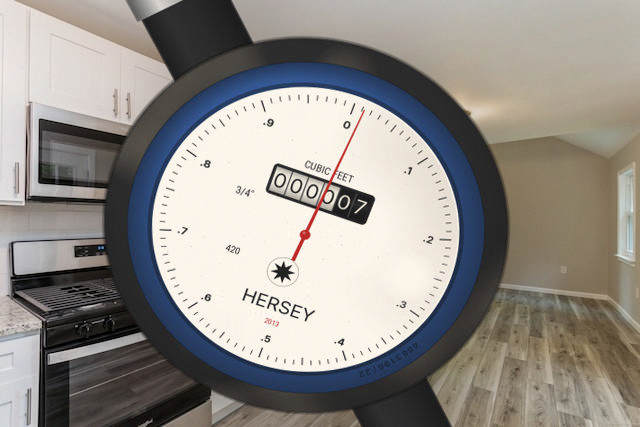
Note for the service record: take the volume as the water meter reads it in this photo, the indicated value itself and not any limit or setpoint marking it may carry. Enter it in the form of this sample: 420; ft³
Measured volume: 7.01; ft³
